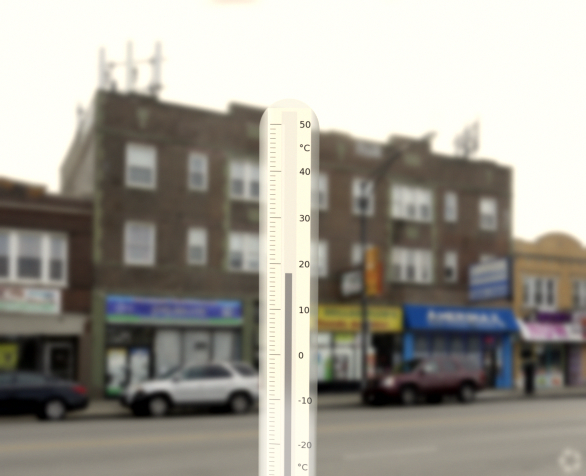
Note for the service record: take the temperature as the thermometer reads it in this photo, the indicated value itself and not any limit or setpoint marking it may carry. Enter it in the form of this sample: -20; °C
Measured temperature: 18; °C
